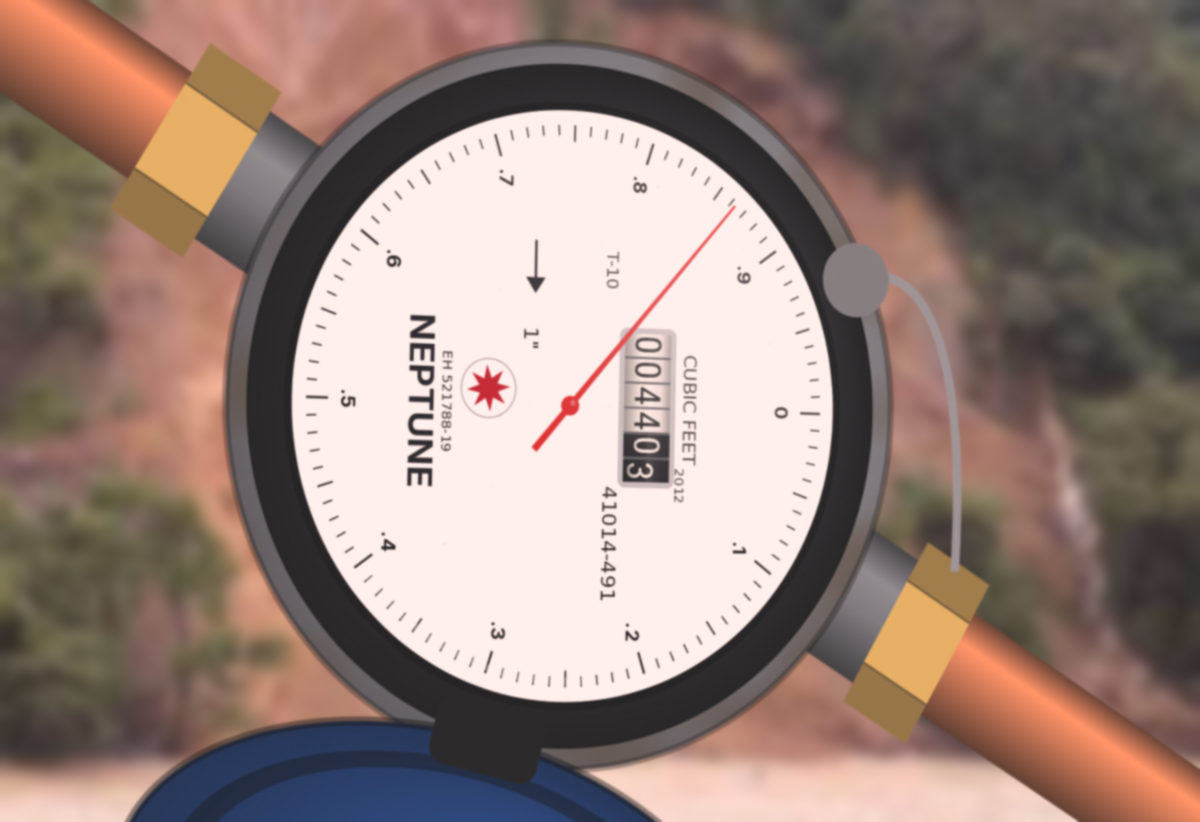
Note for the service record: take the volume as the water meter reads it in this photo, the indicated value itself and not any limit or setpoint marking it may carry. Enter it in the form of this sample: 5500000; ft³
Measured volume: 4402.86; ft³
